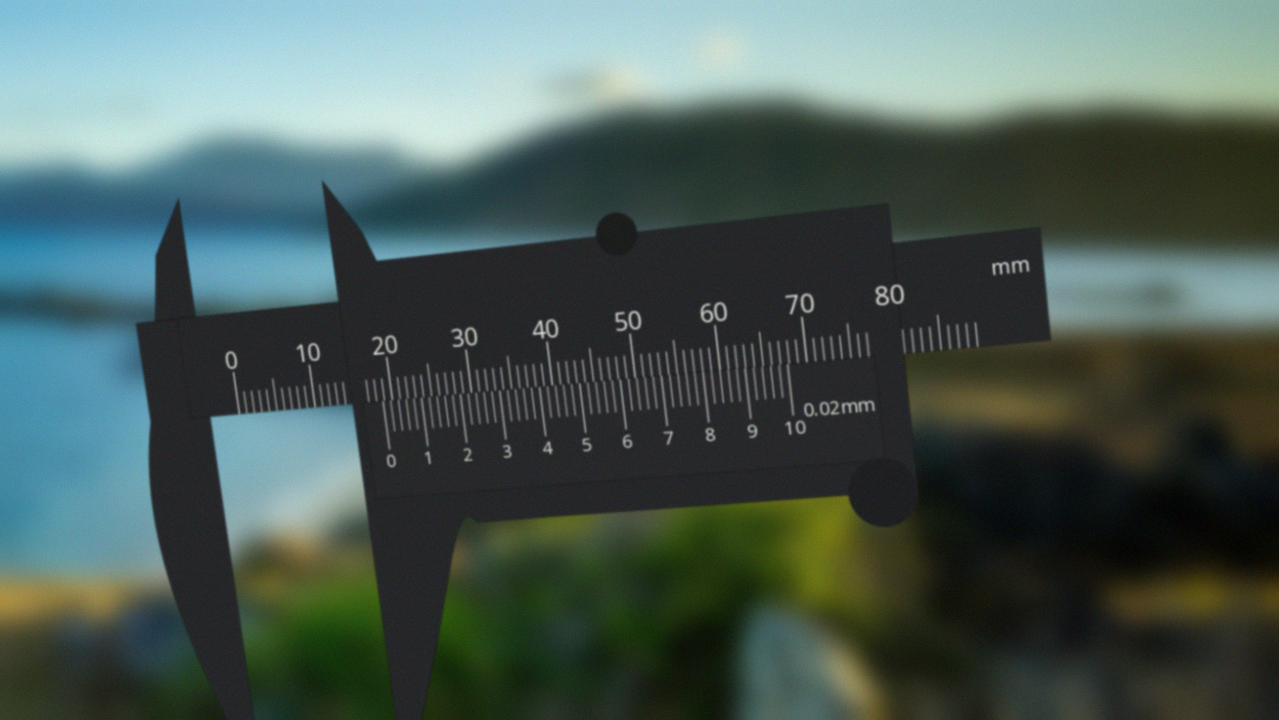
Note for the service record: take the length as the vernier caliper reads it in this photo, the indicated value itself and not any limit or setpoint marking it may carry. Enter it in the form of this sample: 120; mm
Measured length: 18.8; mm
